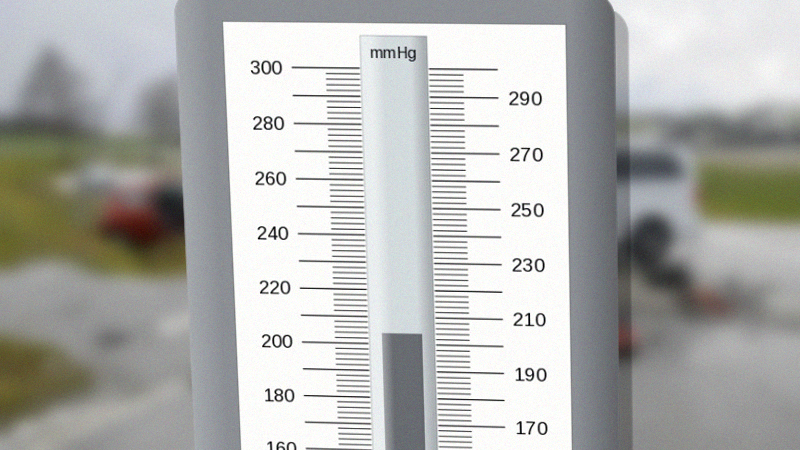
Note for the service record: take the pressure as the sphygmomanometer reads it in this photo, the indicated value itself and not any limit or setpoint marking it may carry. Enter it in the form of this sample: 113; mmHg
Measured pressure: 204; mmHg
